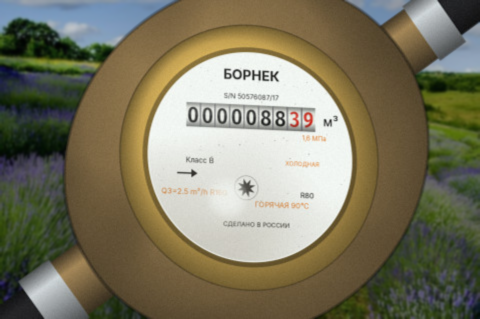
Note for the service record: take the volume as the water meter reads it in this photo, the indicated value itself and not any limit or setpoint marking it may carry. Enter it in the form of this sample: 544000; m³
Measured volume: 88.39; m³
